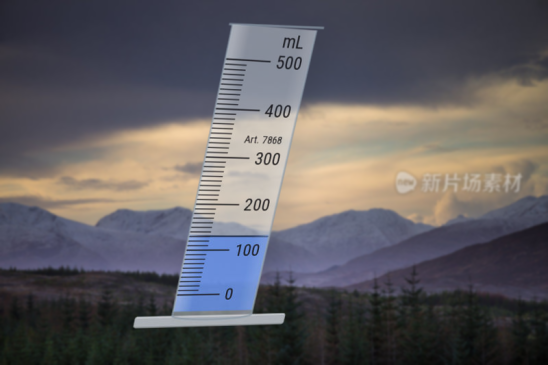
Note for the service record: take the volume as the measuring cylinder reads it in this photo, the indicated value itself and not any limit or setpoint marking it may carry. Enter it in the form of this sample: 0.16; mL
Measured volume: 130; mL
